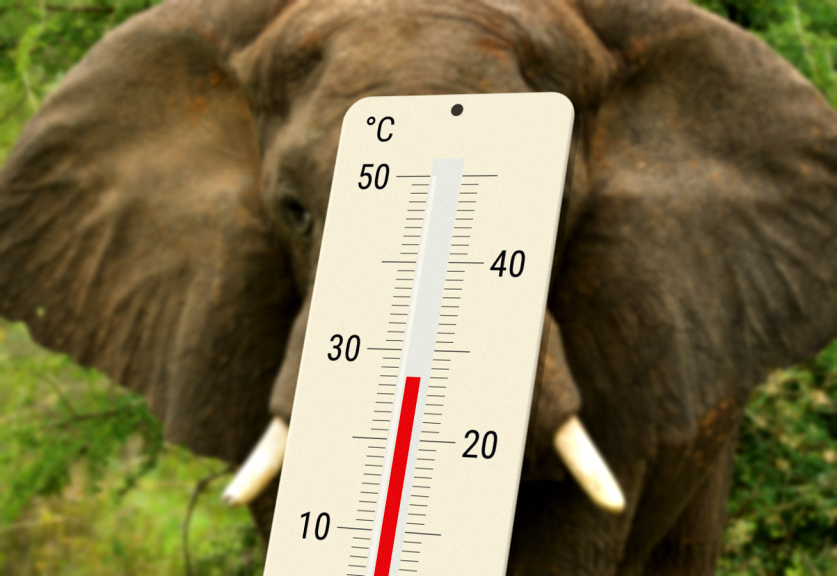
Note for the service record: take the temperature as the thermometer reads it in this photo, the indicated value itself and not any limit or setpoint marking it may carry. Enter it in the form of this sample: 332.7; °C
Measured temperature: 27; °C
